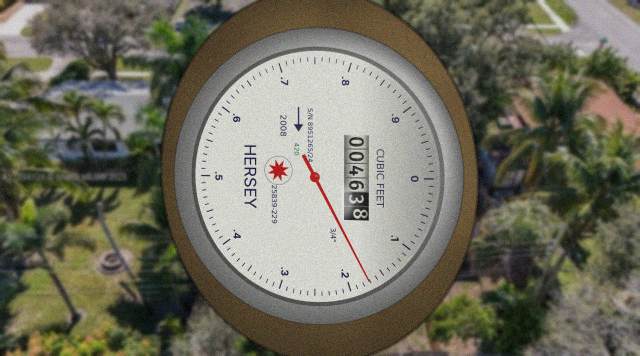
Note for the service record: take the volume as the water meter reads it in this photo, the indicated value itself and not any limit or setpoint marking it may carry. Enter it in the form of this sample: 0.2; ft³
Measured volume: 4638.17; ft³
